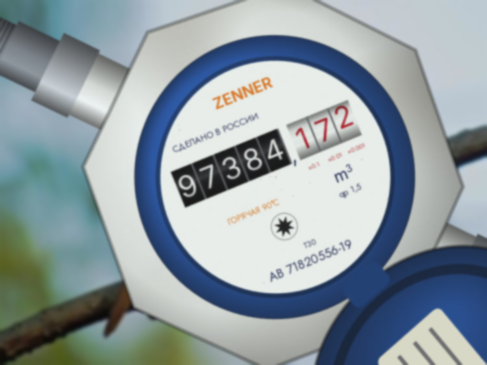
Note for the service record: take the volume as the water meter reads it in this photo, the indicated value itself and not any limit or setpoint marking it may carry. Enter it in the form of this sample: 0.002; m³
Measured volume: 97384.172; m³
